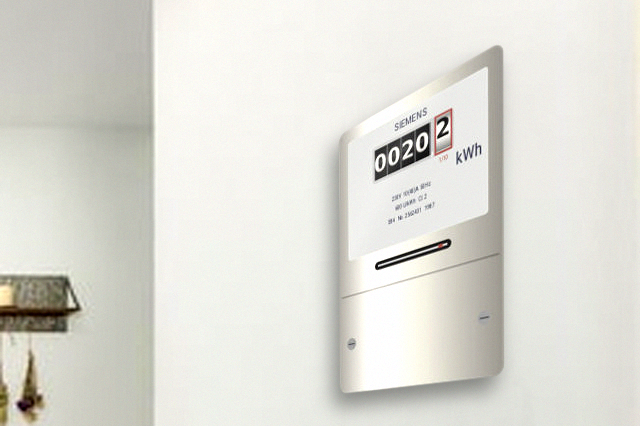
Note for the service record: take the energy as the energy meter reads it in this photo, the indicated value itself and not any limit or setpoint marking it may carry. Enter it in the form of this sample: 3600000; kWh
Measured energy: 20.2; kWh
